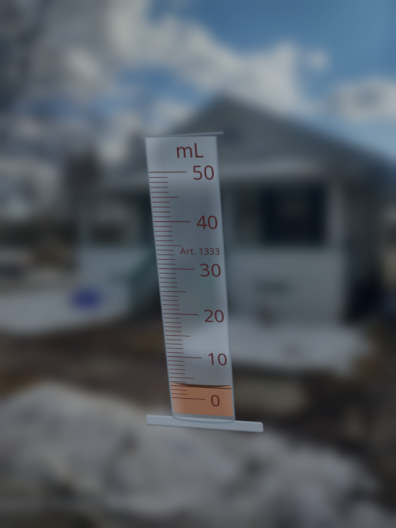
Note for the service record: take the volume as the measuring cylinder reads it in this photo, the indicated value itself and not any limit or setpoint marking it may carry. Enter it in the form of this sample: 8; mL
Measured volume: 3; mL
